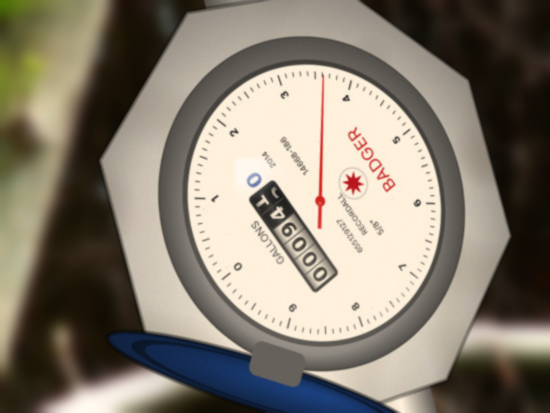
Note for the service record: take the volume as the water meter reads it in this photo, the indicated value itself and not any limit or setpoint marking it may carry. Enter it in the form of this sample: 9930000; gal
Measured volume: 9413.6; gal
